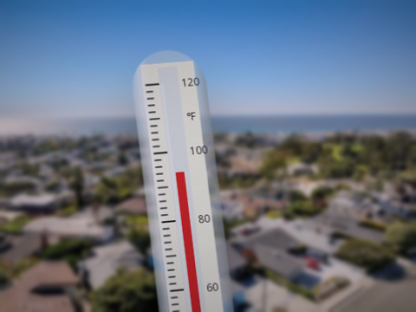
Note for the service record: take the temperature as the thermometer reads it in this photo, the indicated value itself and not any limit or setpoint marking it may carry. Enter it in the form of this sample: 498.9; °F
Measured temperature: 94; °F
